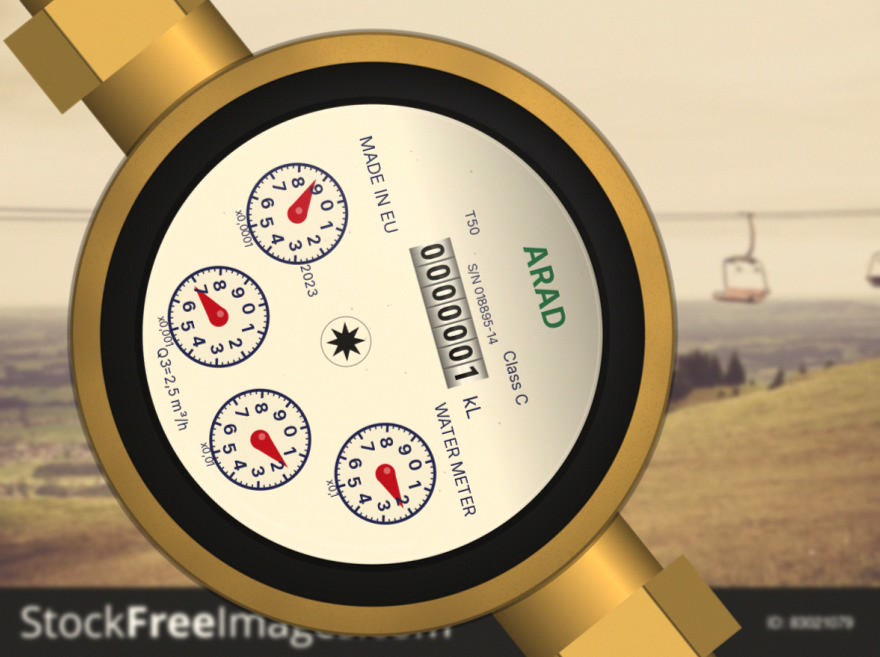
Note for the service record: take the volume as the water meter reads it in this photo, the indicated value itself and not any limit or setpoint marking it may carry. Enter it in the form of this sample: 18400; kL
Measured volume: 1.2168; kL
